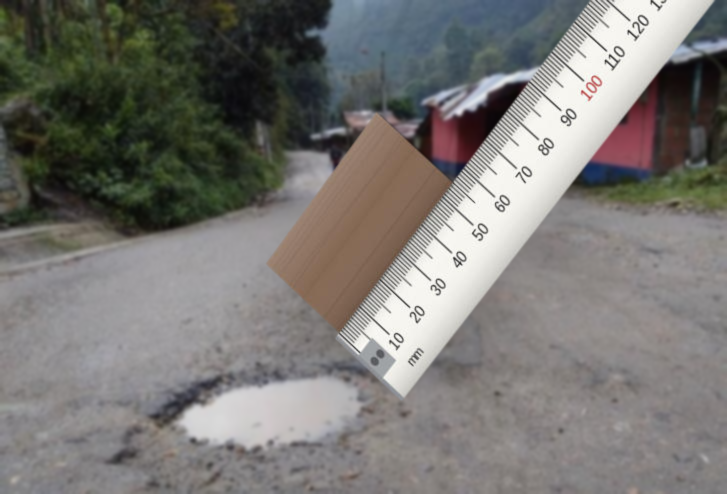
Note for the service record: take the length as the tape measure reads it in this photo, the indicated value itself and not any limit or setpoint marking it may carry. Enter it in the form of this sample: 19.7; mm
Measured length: 55; mm
